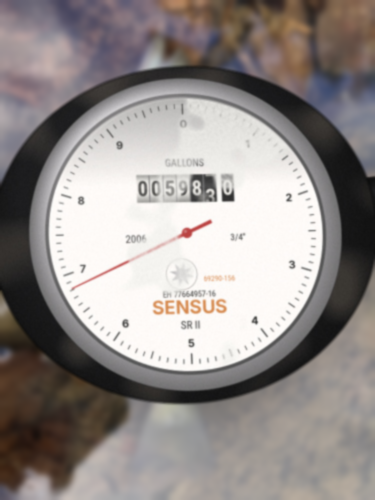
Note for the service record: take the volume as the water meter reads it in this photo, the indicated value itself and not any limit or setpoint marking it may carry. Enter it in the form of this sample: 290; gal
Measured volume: 59826.8; gal
